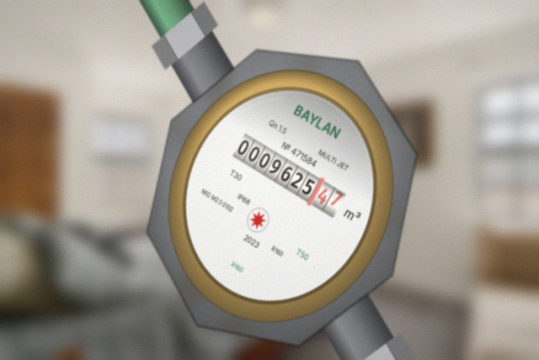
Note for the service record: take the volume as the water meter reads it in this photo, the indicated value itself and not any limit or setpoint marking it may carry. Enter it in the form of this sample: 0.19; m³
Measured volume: 9625.47; m³
